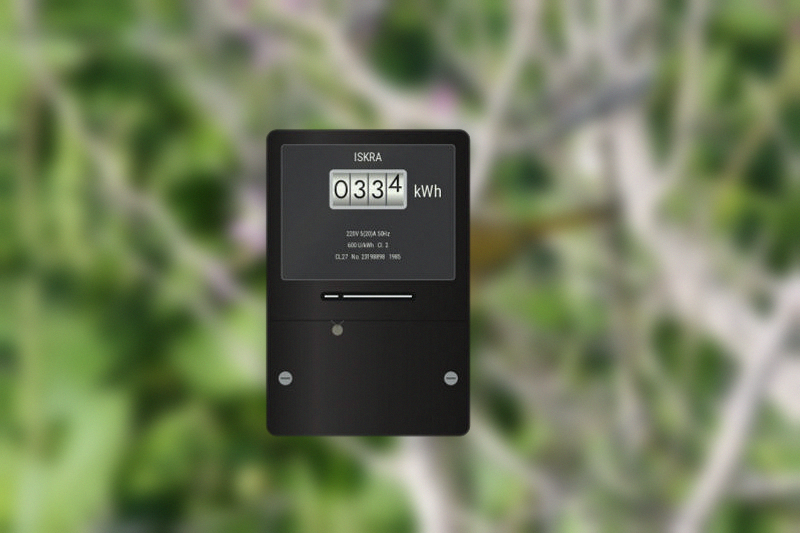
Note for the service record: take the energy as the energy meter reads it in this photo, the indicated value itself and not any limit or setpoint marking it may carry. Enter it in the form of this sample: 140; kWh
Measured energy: 334; kWh
